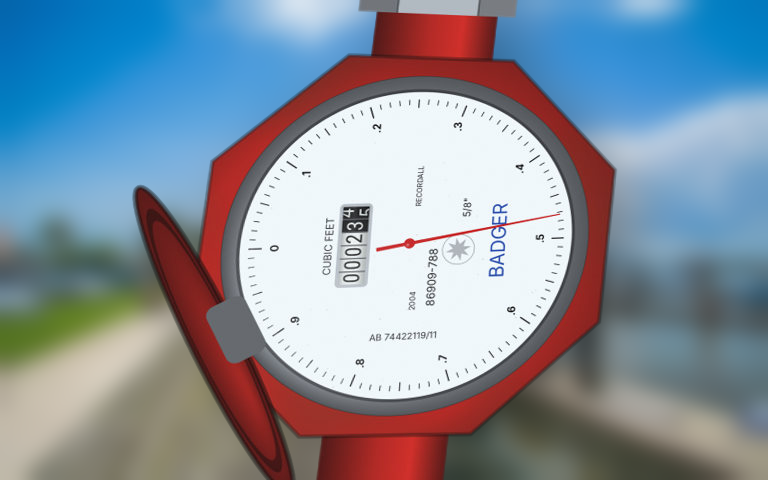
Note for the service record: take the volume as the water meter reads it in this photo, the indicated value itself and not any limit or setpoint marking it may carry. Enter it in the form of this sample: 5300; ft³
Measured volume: 234.47; ft³
